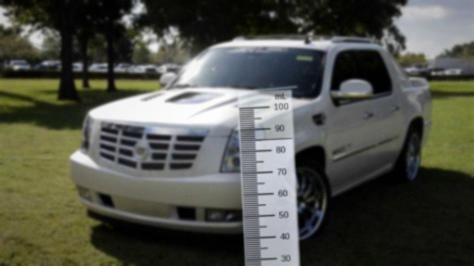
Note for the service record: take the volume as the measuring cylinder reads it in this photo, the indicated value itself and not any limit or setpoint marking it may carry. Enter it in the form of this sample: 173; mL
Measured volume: 85; mL
